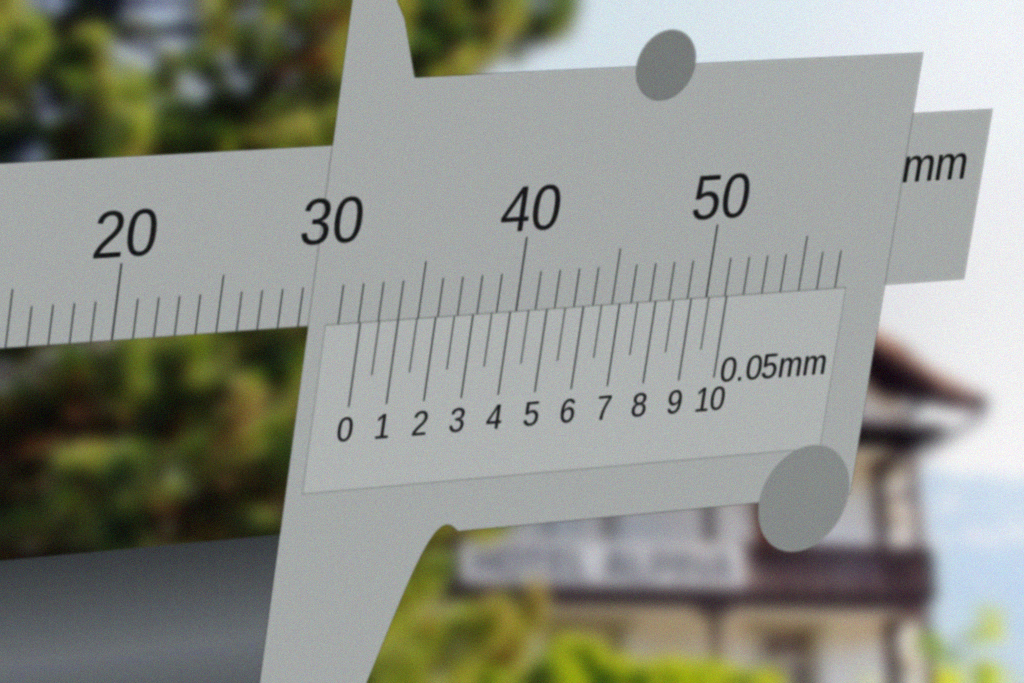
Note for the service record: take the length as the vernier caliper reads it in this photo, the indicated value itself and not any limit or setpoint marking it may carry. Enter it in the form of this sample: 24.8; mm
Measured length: 32.1; mm
